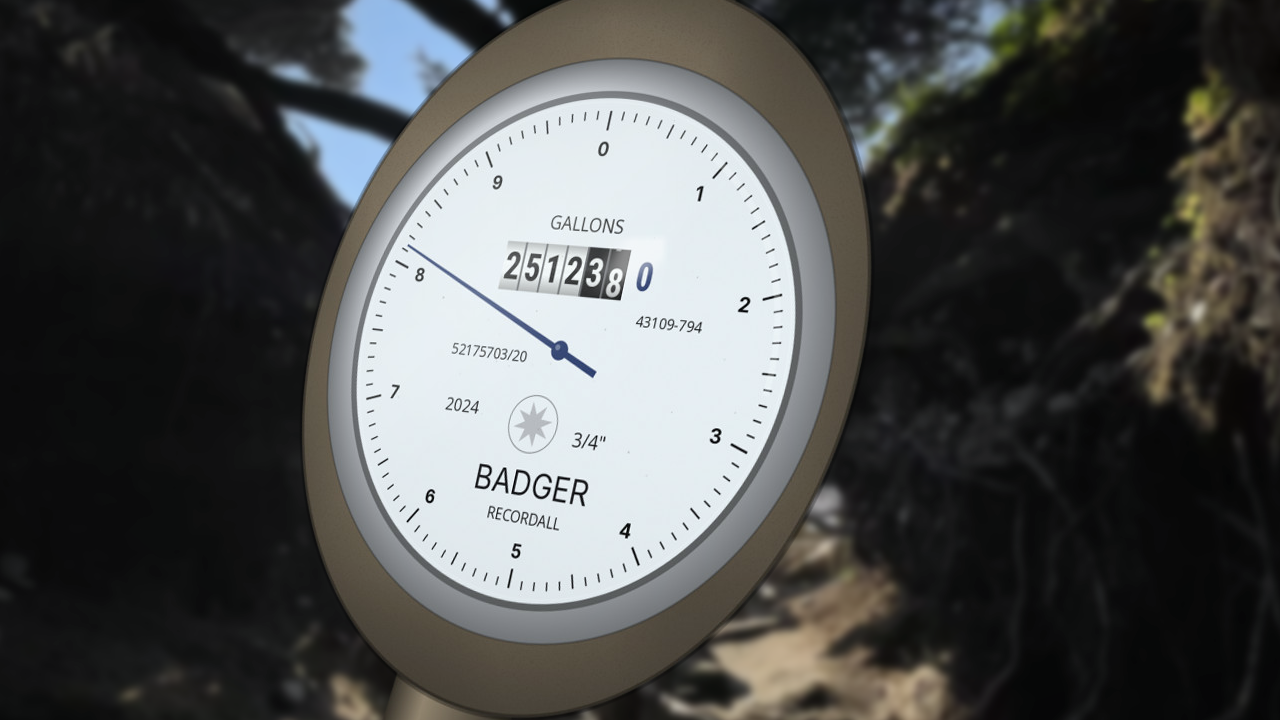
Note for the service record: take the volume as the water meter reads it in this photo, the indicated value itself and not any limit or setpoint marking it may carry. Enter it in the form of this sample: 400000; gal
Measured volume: 2512378.1; gal
